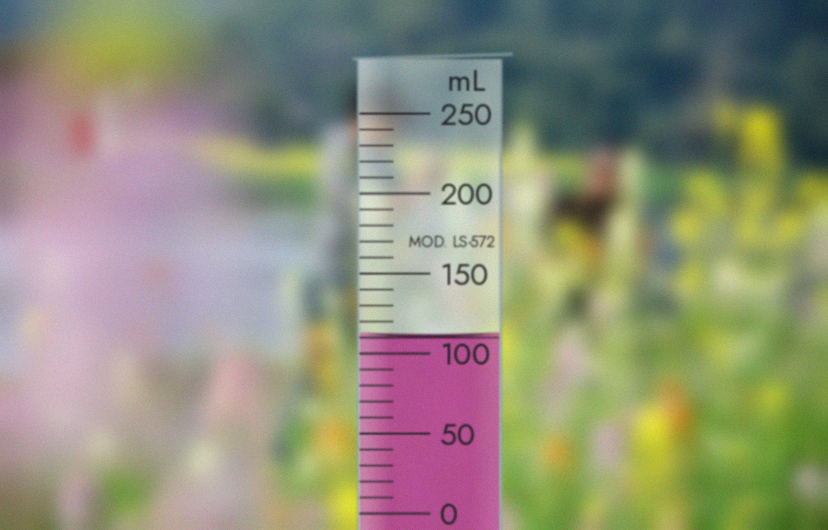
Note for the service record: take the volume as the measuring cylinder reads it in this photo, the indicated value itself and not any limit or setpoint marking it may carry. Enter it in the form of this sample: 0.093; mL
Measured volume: 110; mL
